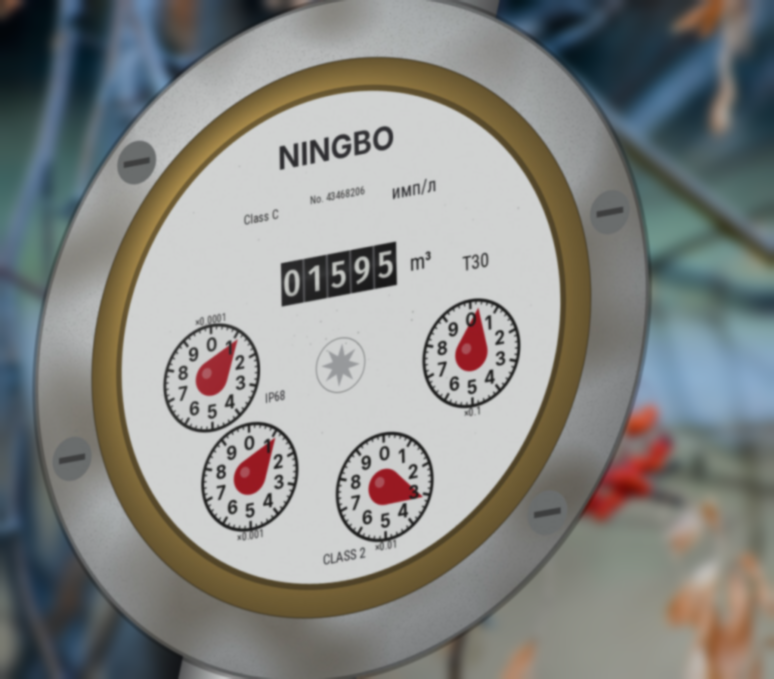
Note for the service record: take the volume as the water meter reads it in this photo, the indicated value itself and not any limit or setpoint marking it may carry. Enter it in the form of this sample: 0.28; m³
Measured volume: 1595.0311; m³
